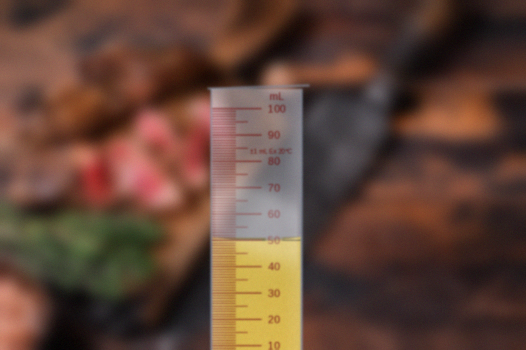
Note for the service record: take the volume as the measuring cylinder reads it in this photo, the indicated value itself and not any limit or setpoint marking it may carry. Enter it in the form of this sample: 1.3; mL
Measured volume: 50; mL
